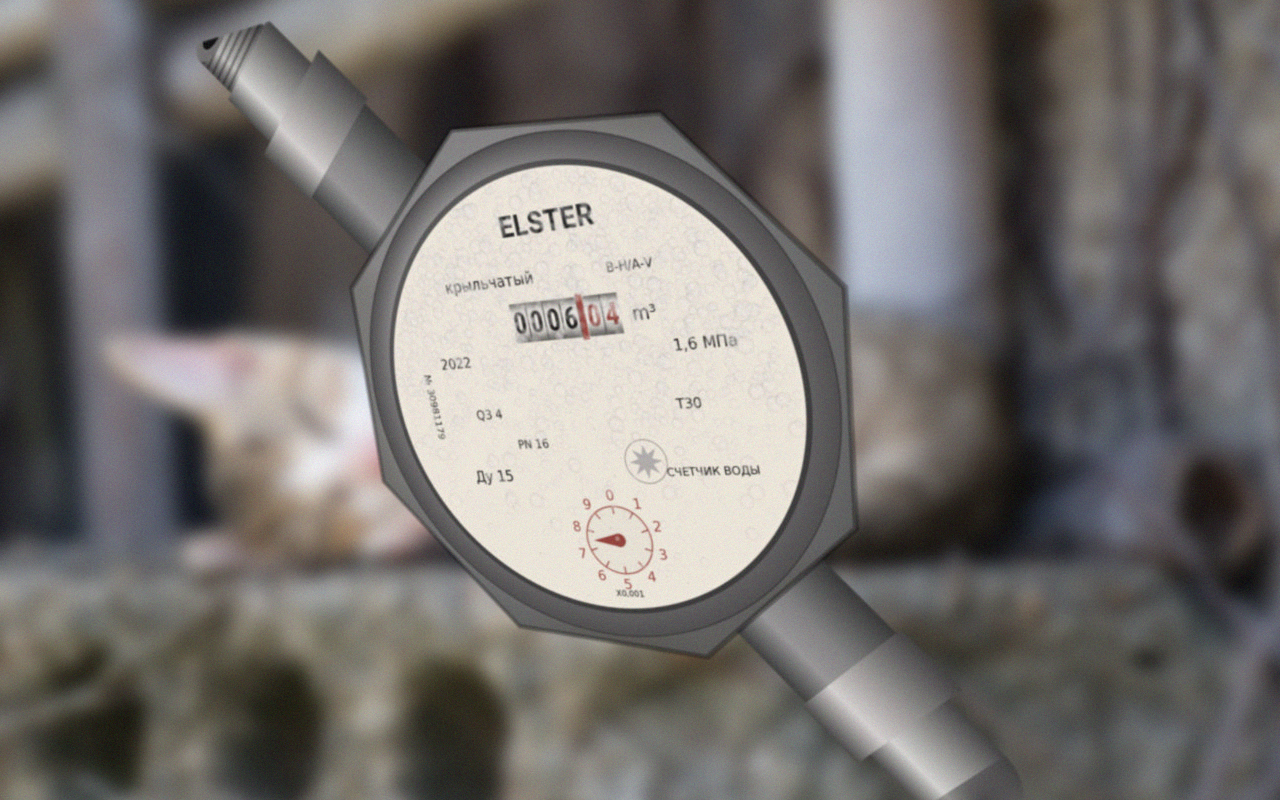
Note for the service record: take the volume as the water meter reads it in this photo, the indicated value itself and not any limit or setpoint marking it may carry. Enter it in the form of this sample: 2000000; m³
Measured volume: 6.047; m³
